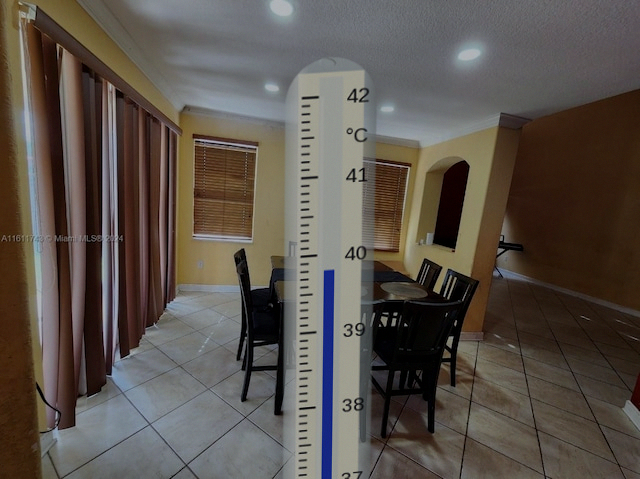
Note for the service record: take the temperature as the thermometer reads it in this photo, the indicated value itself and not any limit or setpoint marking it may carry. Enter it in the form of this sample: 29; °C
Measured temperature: 39.8; °C
